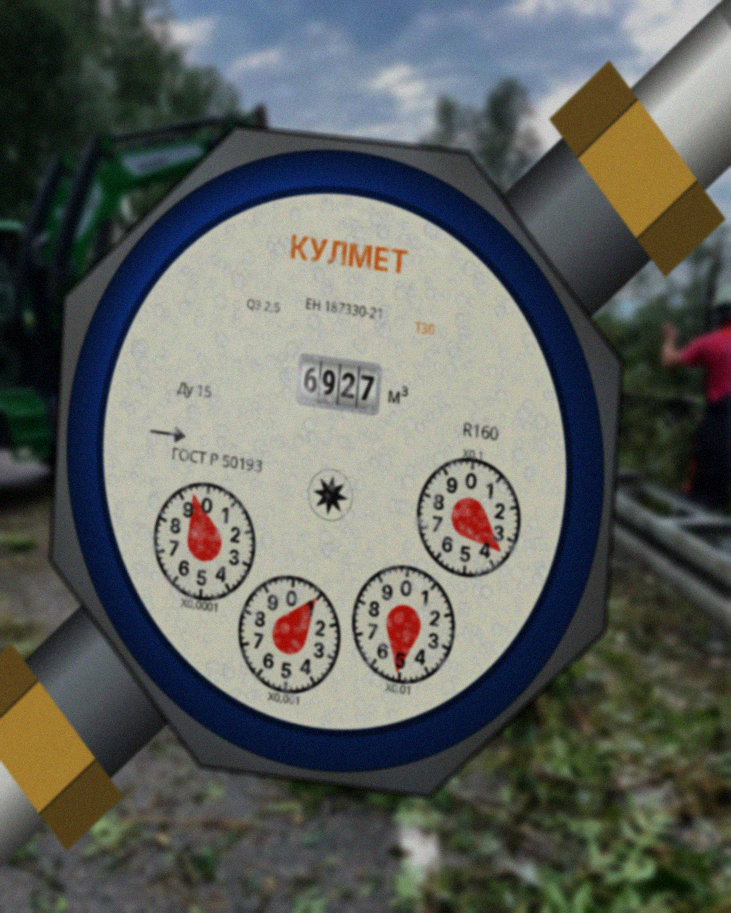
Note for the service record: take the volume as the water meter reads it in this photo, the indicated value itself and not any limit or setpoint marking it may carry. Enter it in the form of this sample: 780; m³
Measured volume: 6927.3509; m³
